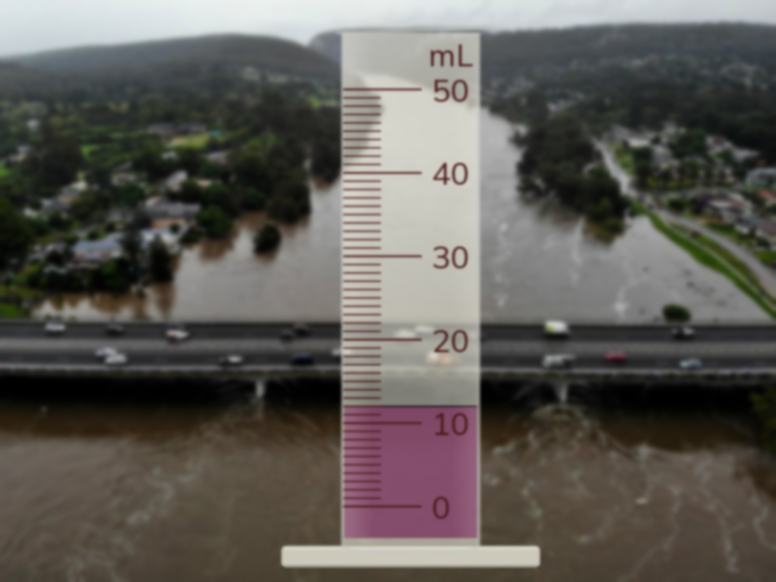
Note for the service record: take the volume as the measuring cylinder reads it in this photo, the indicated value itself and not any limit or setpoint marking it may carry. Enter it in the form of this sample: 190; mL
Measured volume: 12; mL
